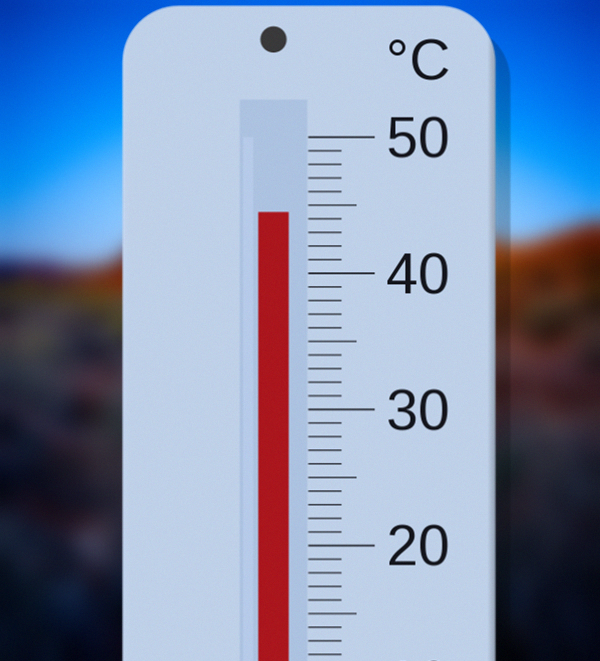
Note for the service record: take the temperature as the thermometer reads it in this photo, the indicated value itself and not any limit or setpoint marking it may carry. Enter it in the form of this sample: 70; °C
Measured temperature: 44.5; °C
